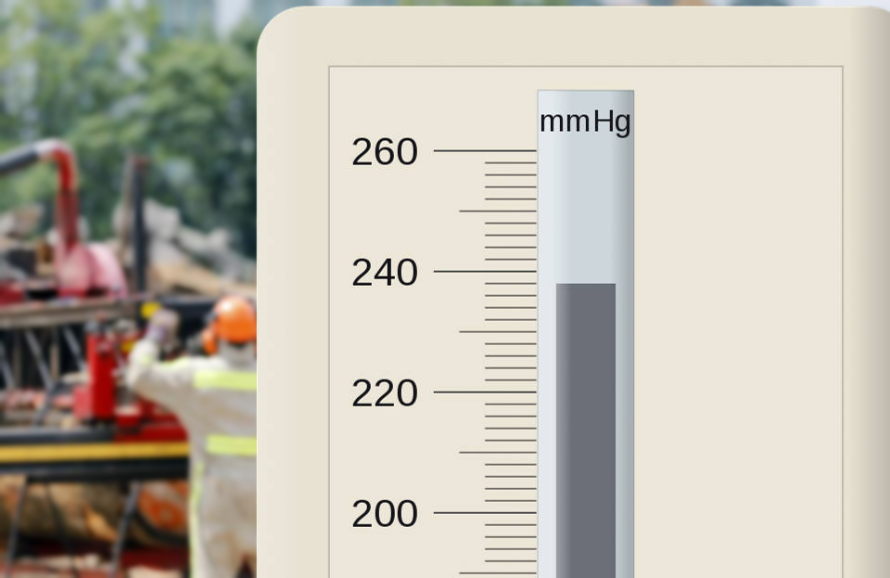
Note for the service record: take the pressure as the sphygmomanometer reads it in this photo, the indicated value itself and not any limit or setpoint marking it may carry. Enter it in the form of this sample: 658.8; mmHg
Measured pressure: 238; mmHg
